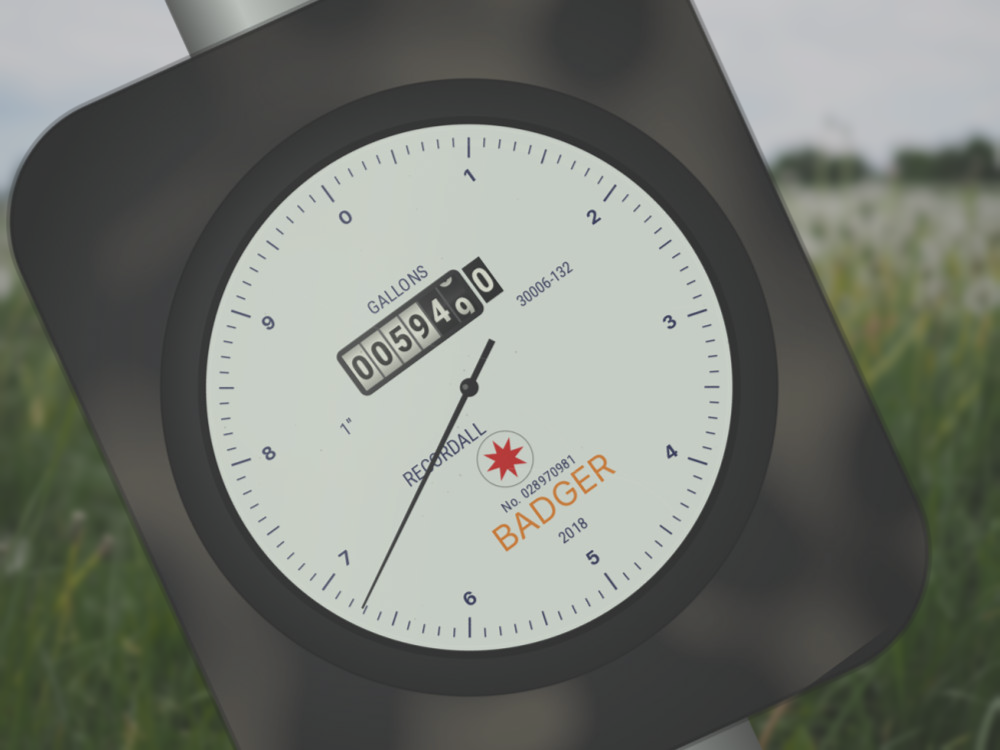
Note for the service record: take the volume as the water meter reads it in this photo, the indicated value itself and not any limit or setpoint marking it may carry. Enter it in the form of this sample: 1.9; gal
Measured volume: 59486.7; gal
